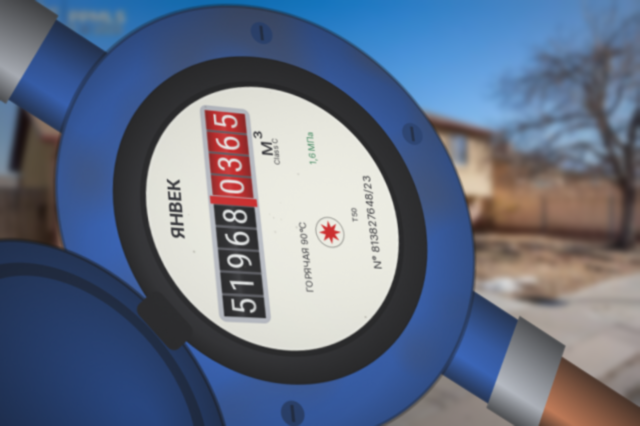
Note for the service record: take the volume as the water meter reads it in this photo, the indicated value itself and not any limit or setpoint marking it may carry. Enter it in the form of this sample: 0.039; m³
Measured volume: 51968.0365; m³
